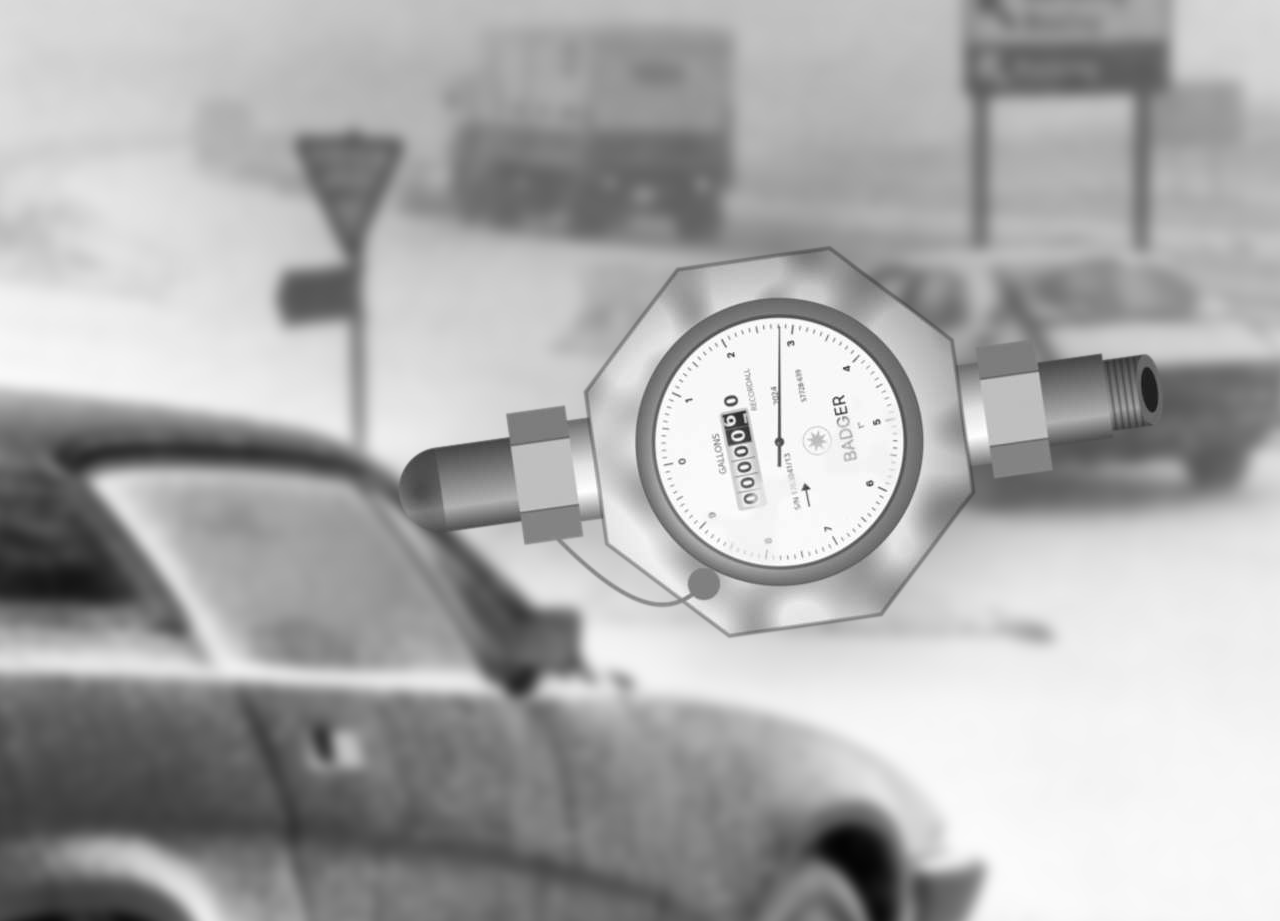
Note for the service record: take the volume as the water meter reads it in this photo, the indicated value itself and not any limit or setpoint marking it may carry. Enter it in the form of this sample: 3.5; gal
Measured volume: 62.8; gal
